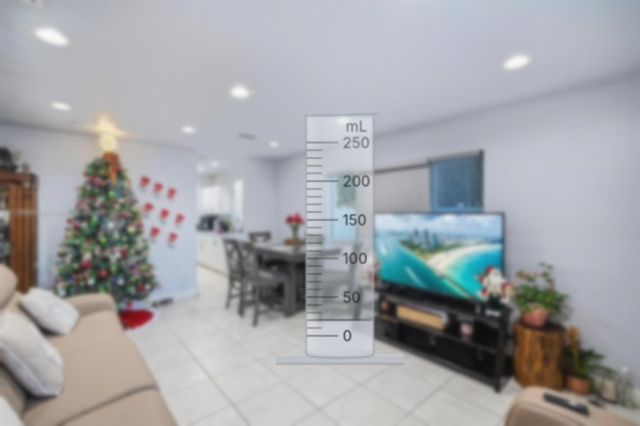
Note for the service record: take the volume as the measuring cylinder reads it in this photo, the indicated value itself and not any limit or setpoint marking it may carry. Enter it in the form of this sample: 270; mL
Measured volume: 20; mL
